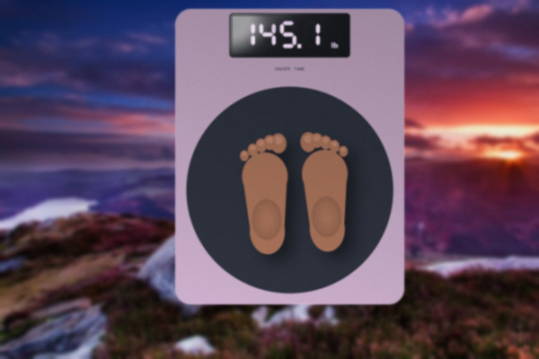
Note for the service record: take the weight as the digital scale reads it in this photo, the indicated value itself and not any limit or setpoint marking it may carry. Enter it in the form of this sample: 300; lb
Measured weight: 145.1; lb
